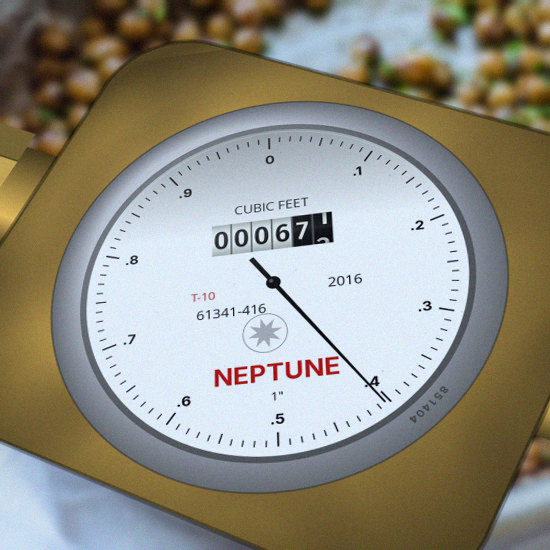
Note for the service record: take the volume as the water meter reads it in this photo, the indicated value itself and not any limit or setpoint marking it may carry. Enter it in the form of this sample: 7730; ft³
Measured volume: 671.40; ft³
